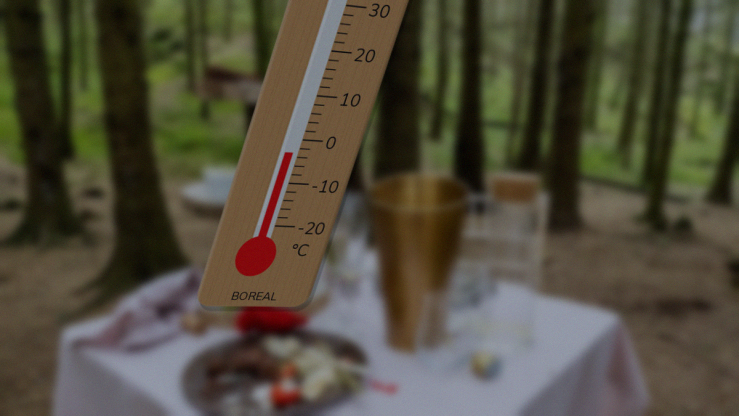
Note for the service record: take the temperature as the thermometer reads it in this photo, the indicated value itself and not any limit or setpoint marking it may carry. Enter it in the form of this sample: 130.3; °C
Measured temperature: -3; °C
